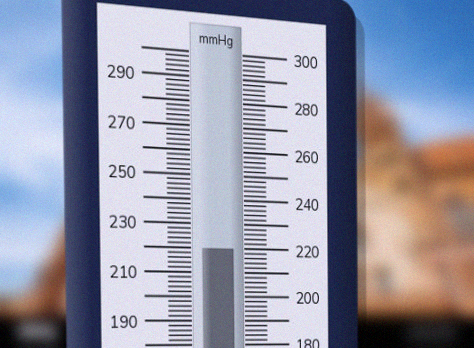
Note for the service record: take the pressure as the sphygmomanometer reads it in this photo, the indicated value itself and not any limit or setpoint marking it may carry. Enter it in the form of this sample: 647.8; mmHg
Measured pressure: 220; mmHg
